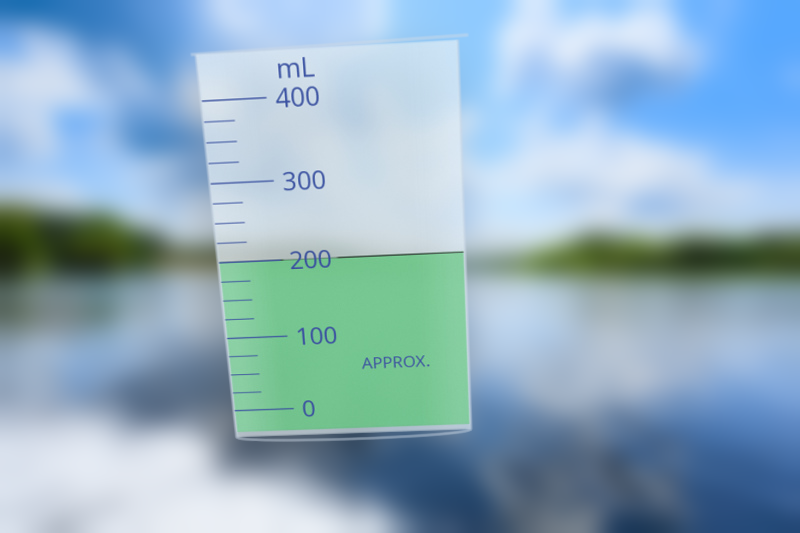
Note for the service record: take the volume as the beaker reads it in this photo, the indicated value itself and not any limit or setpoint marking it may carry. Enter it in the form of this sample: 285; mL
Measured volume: 200; mL
